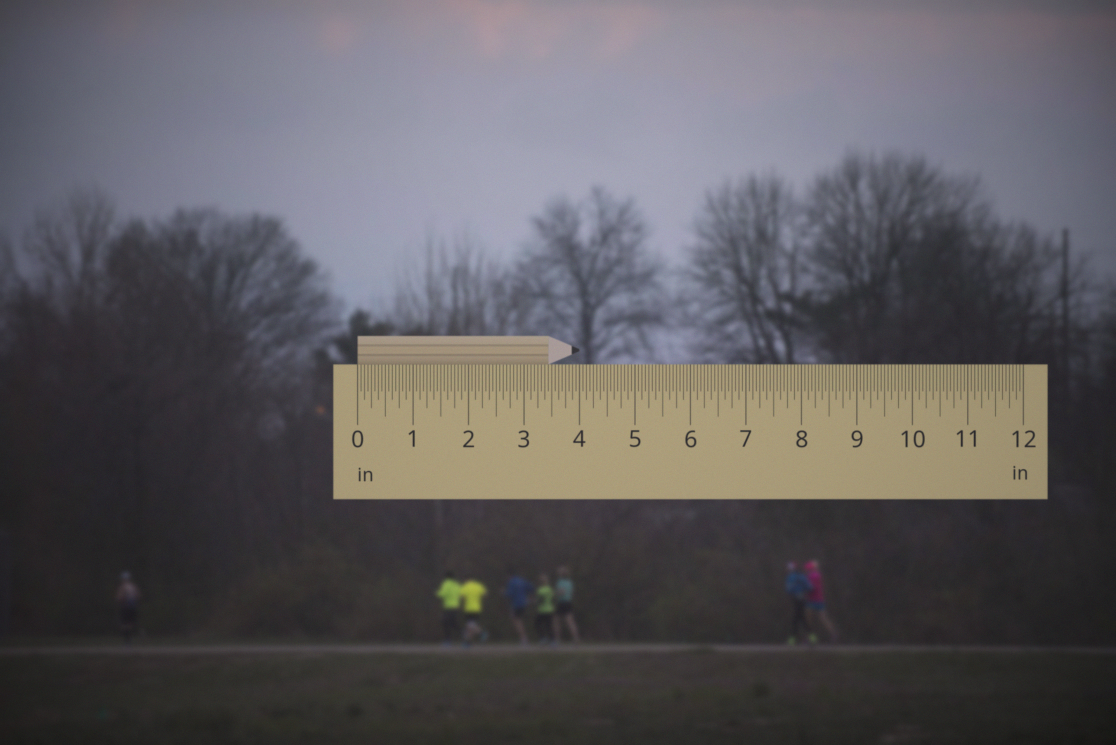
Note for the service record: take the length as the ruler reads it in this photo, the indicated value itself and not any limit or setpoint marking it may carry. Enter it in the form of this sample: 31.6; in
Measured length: 4; in
